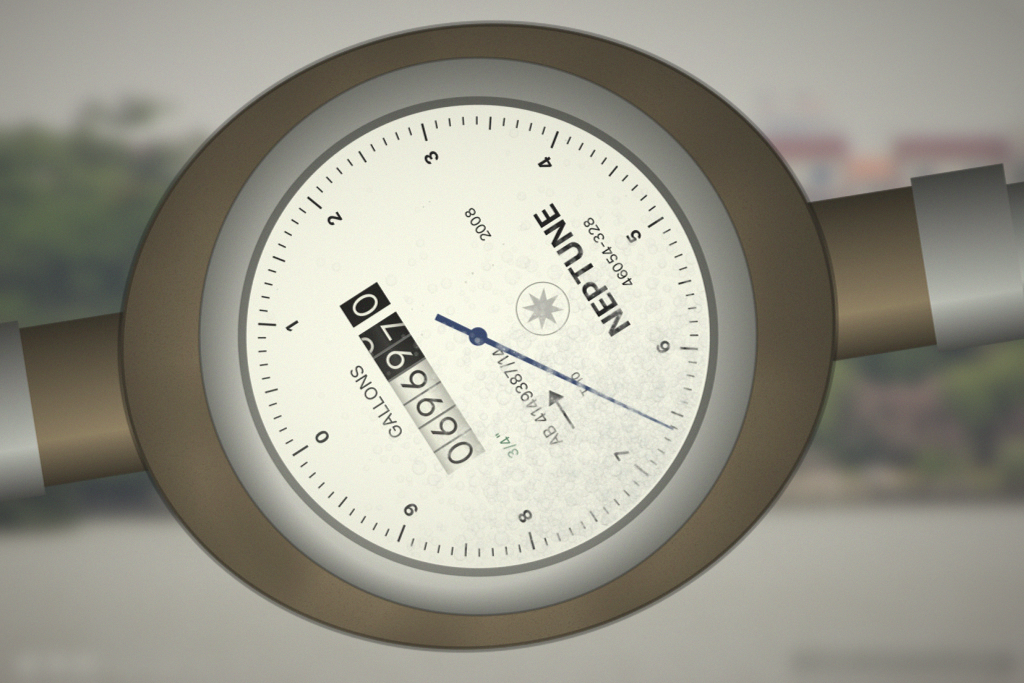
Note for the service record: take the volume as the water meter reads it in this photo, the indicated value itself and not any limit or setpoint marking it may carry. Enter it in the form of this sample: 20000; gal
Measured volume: 696966.6; gal
